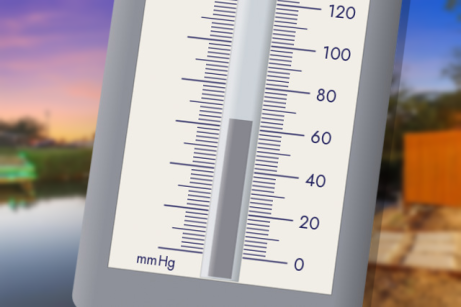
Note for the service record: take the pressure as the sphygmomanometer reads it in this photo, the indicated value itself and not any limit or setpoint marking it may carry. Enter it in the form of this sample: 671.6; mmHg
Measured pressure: 64; mmHg
